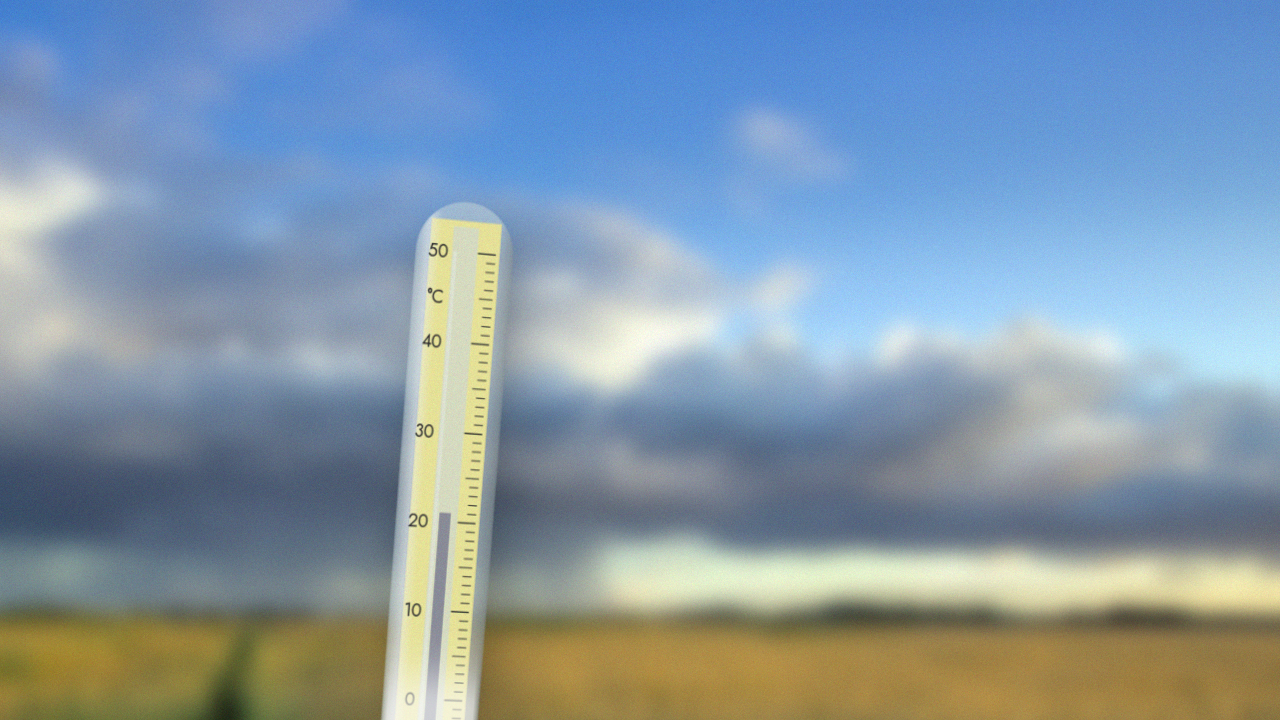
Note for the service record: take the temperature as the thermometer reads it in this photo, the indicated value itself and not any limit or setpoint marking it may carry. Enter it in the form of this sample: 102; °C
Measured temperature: 21; °C
